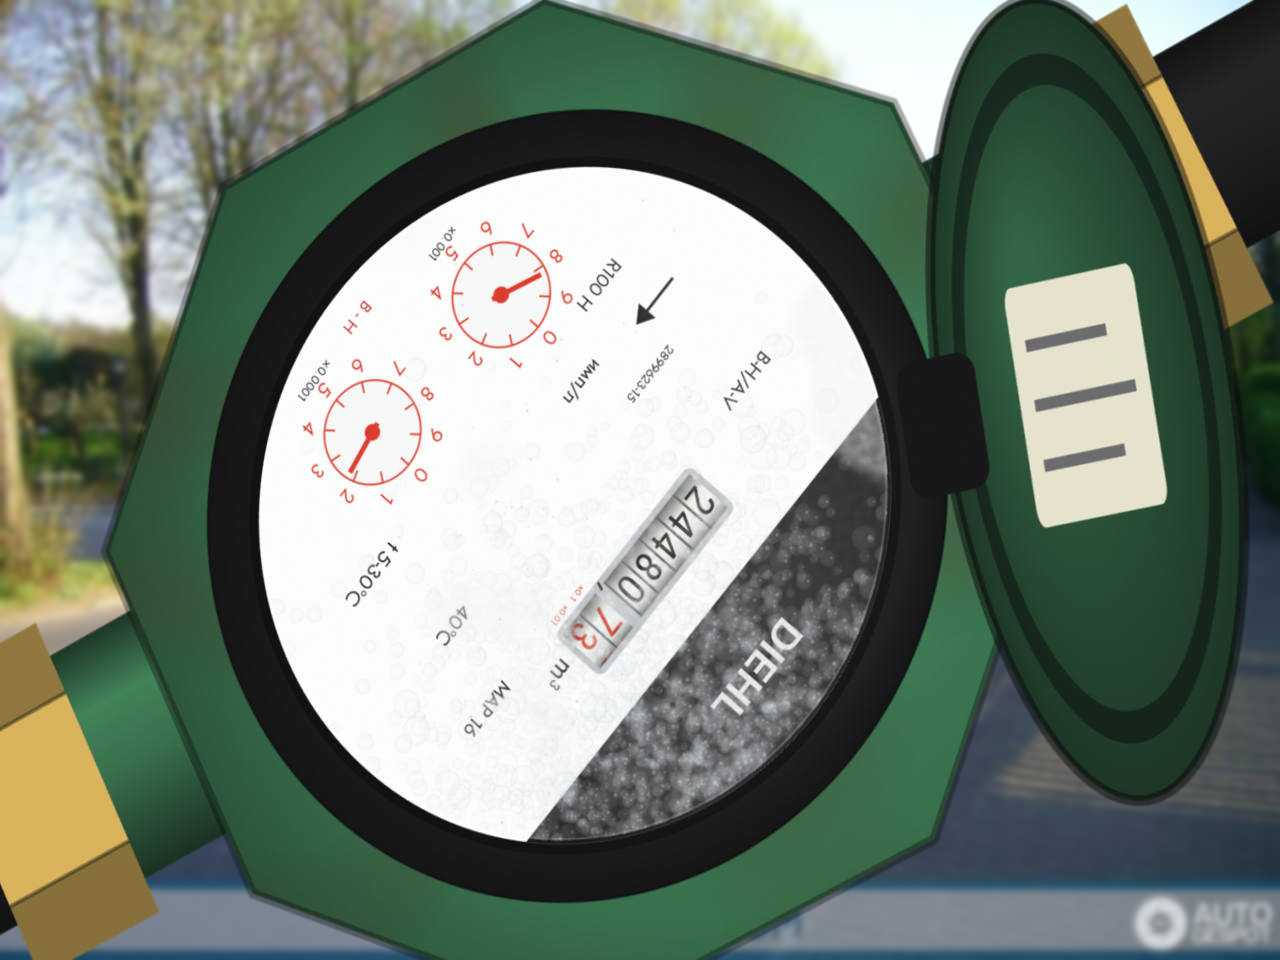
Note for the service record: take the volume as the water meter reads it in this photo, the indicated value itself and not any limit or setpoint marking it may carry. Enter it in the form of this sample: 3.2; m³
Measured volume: 24480.7282; m³
